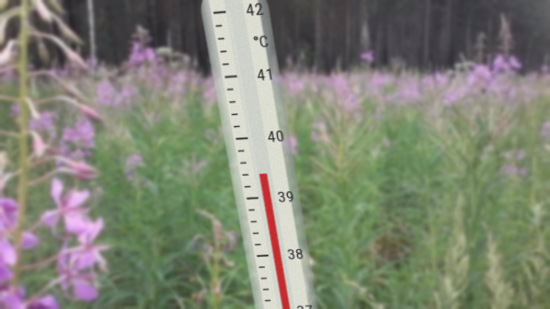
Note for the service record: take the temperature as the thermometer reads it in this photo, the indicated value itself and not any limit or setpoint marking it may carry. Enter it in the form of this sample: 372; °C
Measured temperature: 39.4; °C
